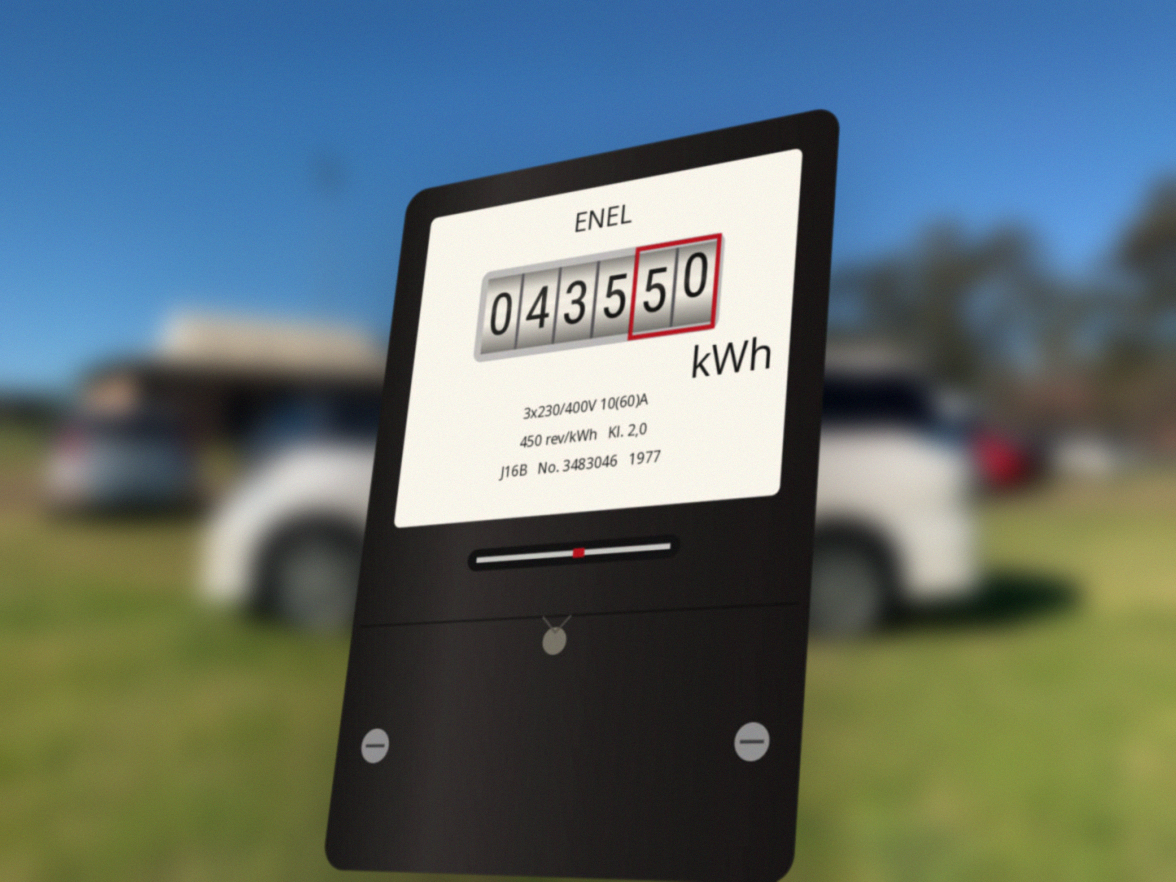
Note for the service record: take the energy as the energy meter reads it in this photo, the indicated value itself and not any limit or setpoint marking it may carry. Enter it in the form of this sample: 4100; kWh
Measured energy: 435.50; kWh
